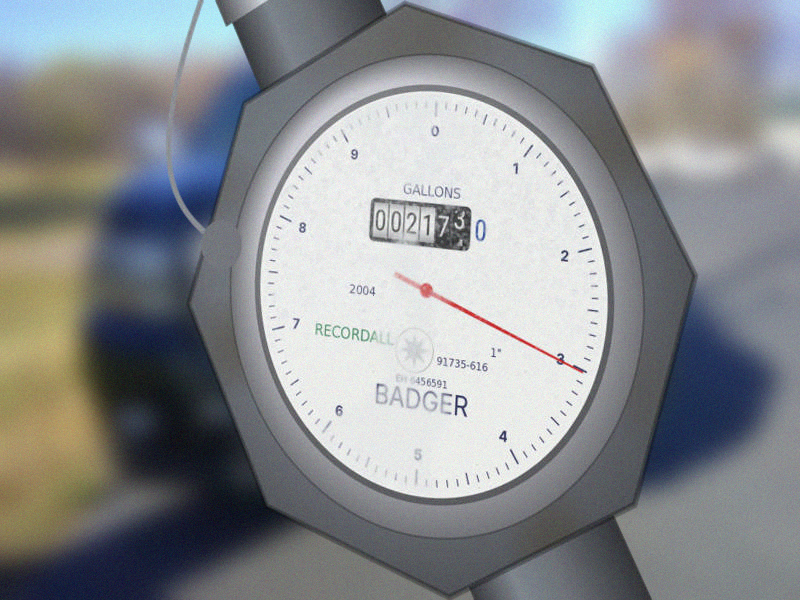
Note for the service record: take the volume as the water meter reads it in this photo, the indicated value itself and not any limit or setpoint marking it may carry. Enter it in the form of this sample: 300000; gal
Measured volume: 21733.0; gal
